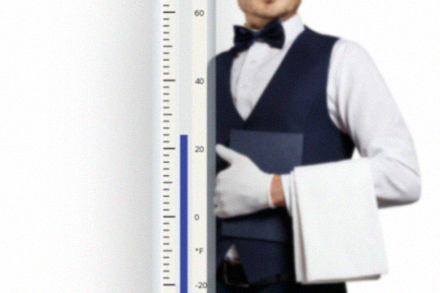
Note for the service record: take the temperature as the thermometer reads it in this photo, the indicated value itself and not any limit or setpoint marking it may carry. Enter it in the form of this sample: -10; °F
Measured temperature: 24; °F
